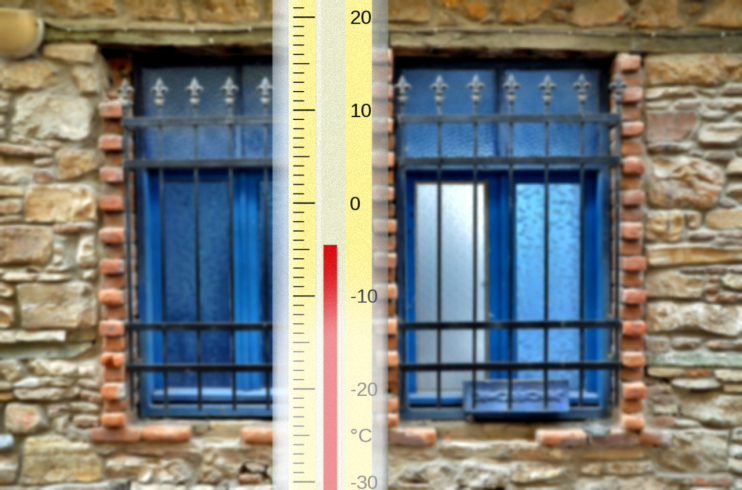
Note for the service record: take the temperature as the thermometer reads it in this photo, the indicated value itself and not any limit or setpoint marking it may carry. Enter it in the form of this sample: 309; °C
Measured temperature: -4.5; °C
